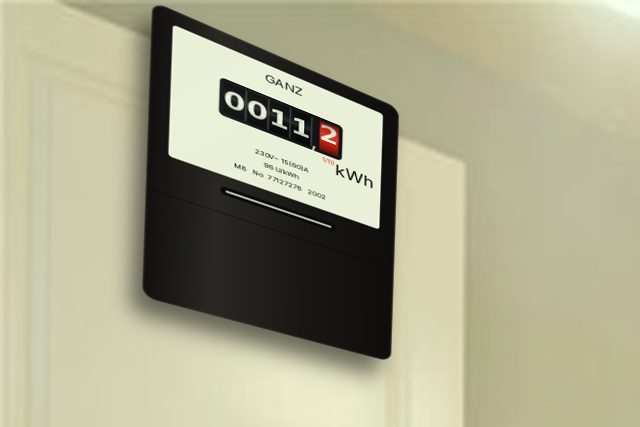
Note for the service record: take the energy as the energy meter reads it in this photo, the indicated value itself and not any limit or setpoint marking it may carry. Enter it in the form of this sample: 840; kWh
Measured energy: 11.2; kWh
